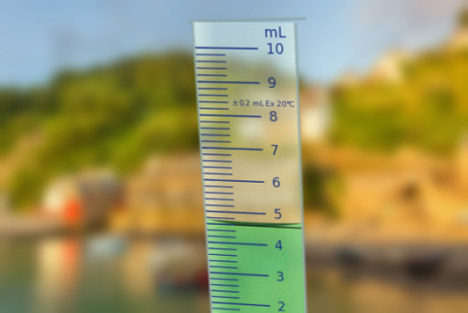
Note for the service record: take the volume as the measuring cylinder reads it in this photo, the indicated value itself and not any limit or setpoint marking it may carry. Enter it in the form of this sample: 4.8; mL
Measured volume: 4.6; mL
